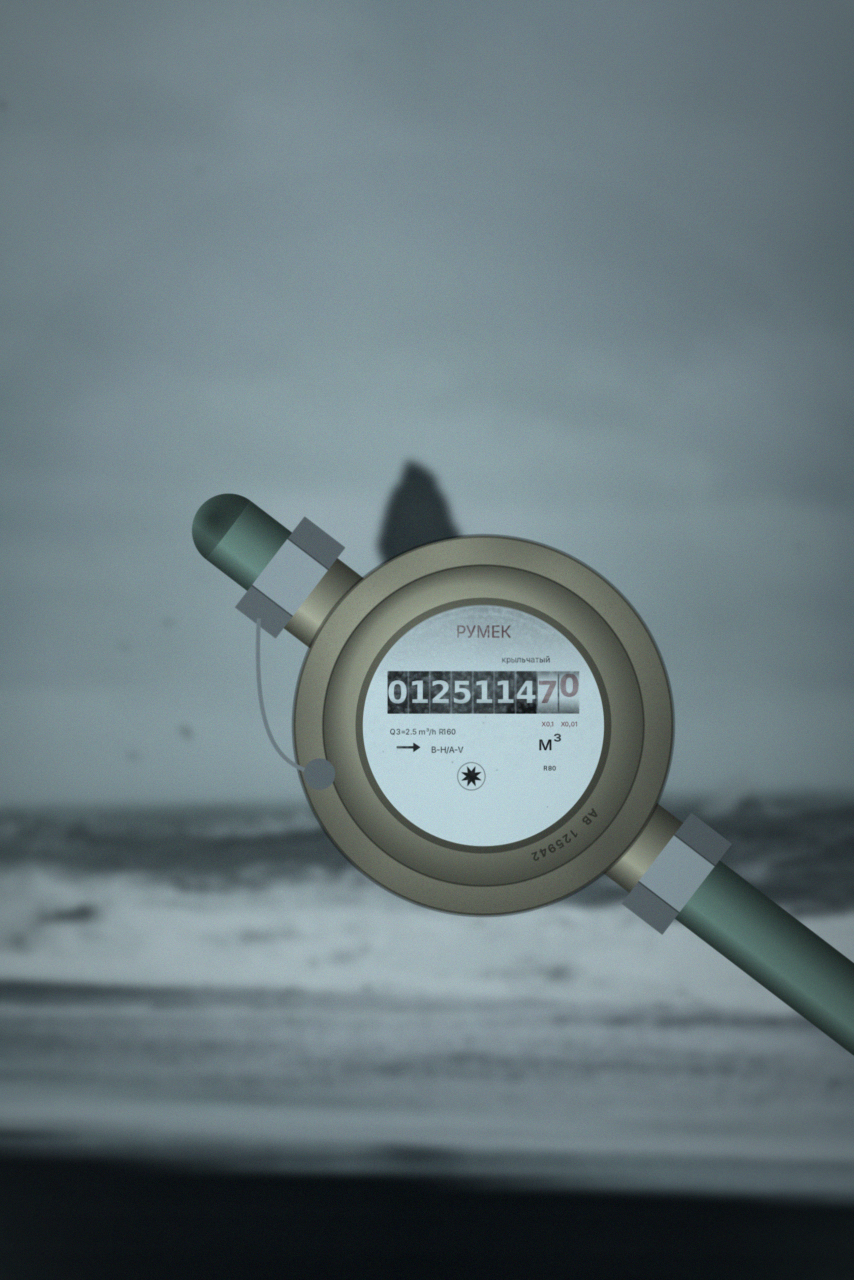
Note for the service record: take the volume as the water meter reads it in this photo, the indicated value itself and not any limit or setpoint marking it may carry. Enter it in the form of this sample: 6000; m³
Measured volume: 125114.70; m³
